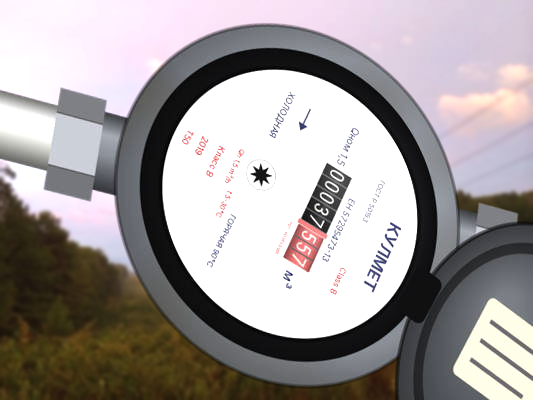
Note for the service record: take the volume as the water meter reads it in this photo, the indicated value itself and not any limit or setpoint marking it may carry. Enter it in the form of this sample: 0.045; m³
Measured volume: 37.557; m³
